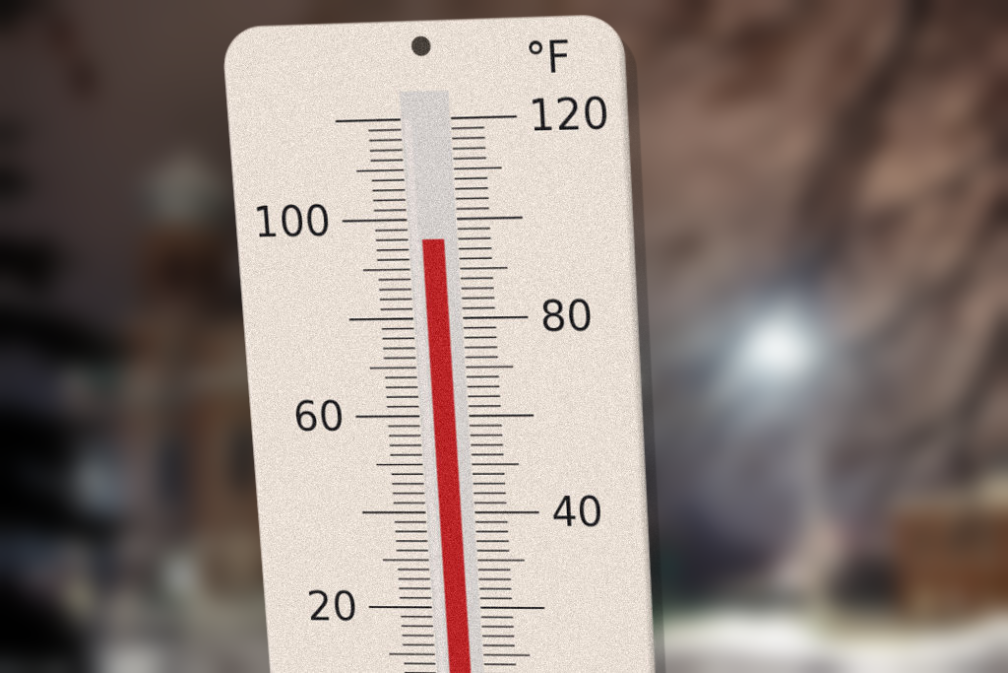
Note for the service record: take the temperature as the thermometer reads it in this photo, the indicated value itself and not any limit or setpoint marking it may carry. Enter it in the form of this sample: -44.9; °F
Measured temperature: 96; °F
